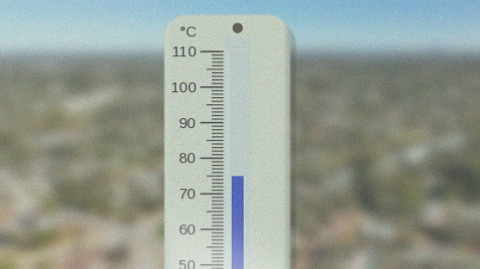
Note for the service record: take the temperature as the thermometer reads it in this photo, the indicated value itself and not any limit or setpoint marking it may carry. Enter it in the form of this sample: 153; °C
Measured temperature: 75; °C
